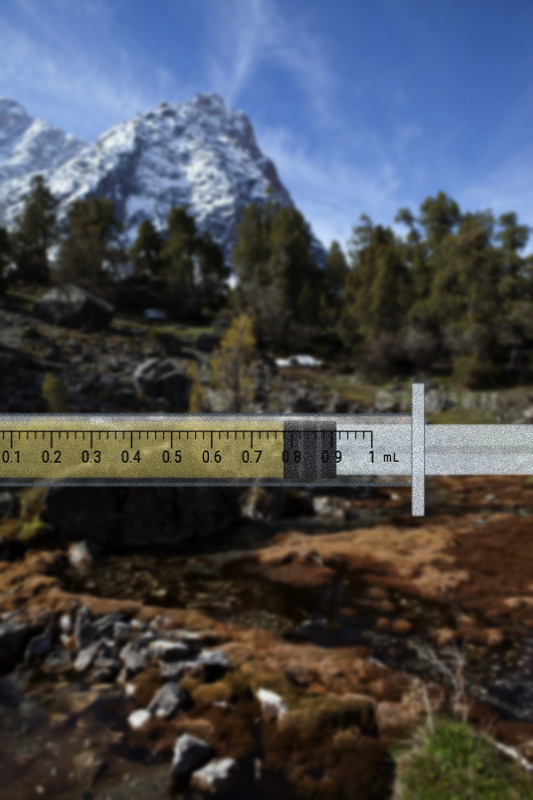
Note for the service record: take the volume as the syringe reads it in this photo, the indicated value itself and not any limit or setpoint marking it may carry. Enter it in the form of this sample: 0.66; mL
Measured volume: 0.78; mL
